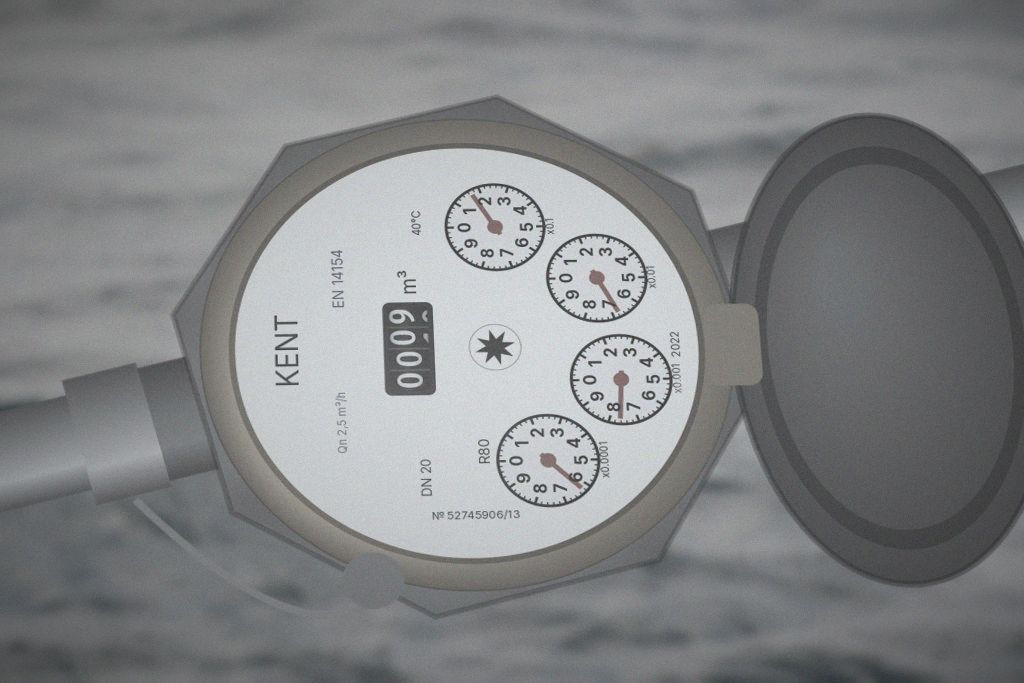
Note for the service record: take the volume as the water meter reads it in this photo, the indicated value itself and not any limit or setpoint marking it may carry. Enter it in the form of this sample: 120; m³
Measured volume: 9.1676; m³
